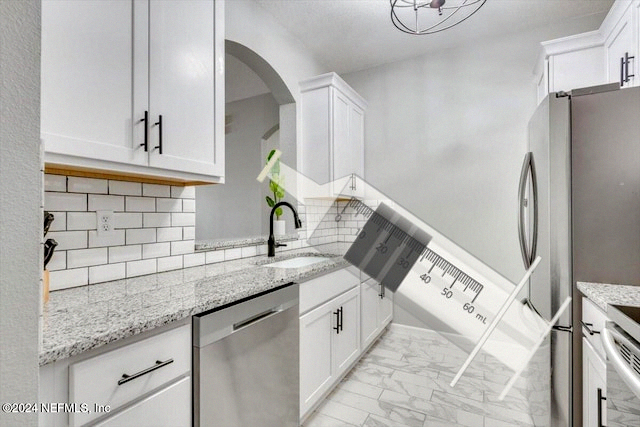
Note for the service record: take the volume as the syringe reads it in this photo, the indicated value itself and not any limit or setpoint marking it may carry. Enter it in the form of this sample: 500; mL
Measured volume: 10; mL
